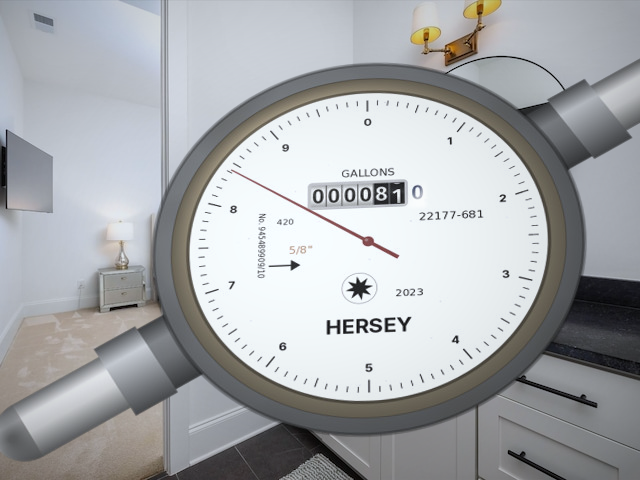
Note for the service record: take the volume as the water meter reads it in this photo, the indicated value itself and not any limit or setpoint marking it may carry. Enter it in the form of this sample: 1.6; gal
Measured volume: 808.4; gal
